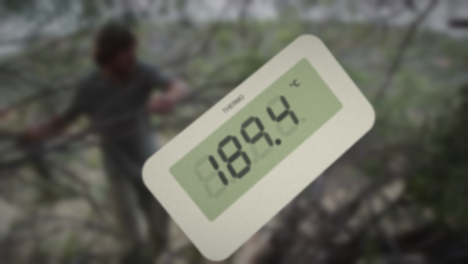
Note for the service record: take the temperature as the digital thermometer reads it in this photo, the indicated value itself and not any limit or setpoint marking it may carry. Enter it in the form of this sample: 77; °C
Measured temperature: 189.4; °C
